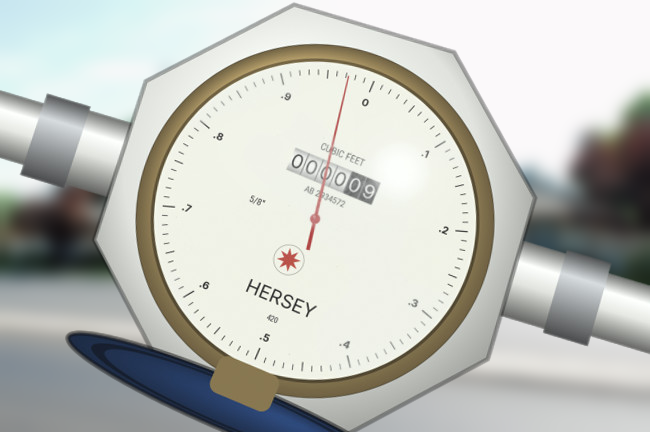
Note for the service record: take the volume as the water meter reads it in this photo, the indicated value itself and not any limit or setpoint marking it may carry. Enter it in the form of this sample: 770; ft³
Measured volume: 8.97; ft³
